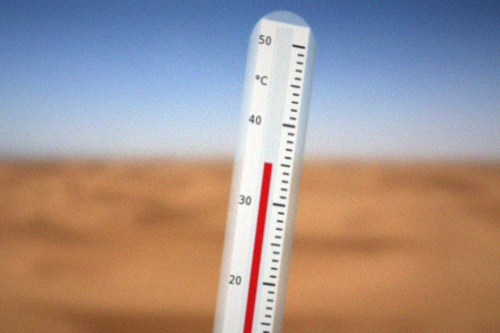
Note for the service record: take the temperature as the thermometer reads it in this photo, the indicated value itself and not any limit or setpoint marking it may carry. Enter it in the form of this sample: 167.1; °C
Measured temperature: 35; °C
